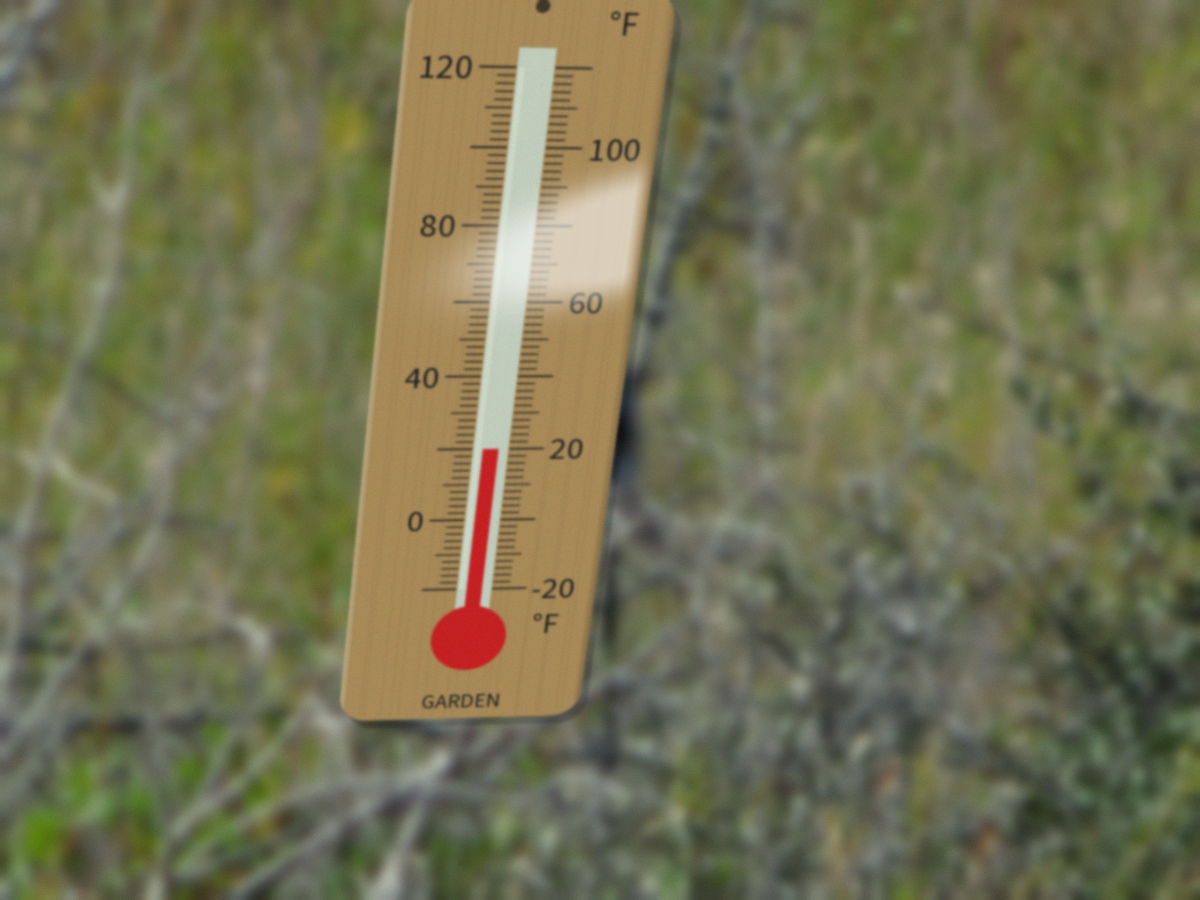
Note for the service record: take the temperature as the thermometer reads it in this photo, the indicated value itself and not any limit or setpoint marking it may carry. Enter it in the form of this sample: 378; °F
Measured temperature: 20; °F
